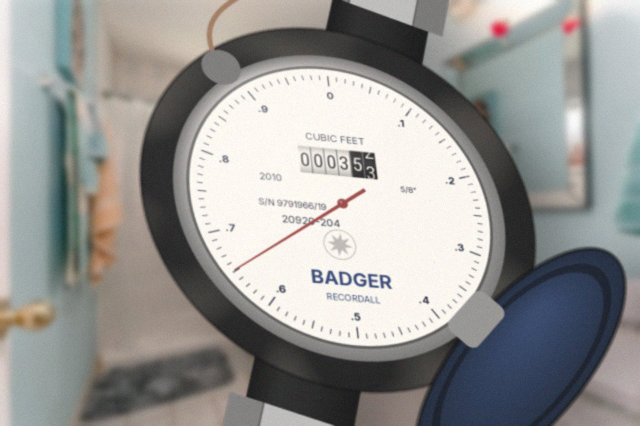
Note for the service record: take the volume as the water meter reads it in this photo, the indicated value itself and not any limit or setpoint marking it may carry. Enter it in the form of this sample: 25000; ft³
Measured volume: 352.65; ft³
